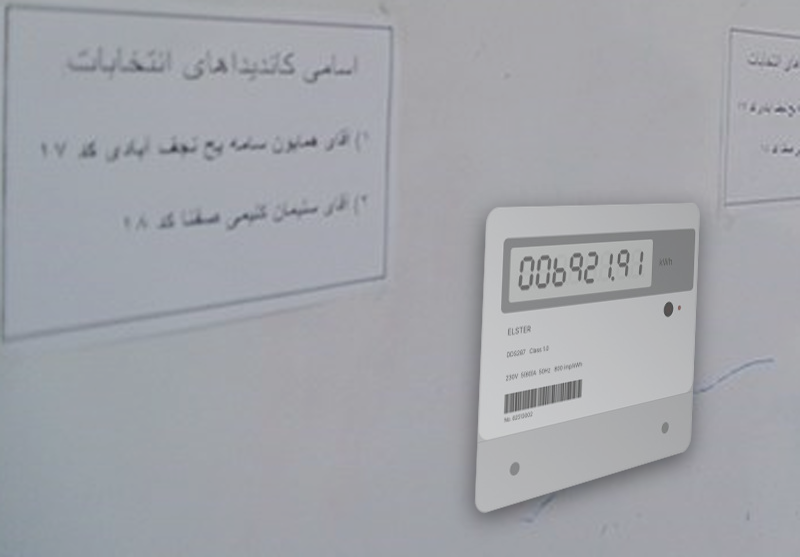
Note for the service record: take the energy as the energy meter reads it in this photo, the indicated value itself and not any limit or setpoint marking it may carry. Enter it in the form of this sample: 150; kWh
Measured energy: 6921.91; kWh
